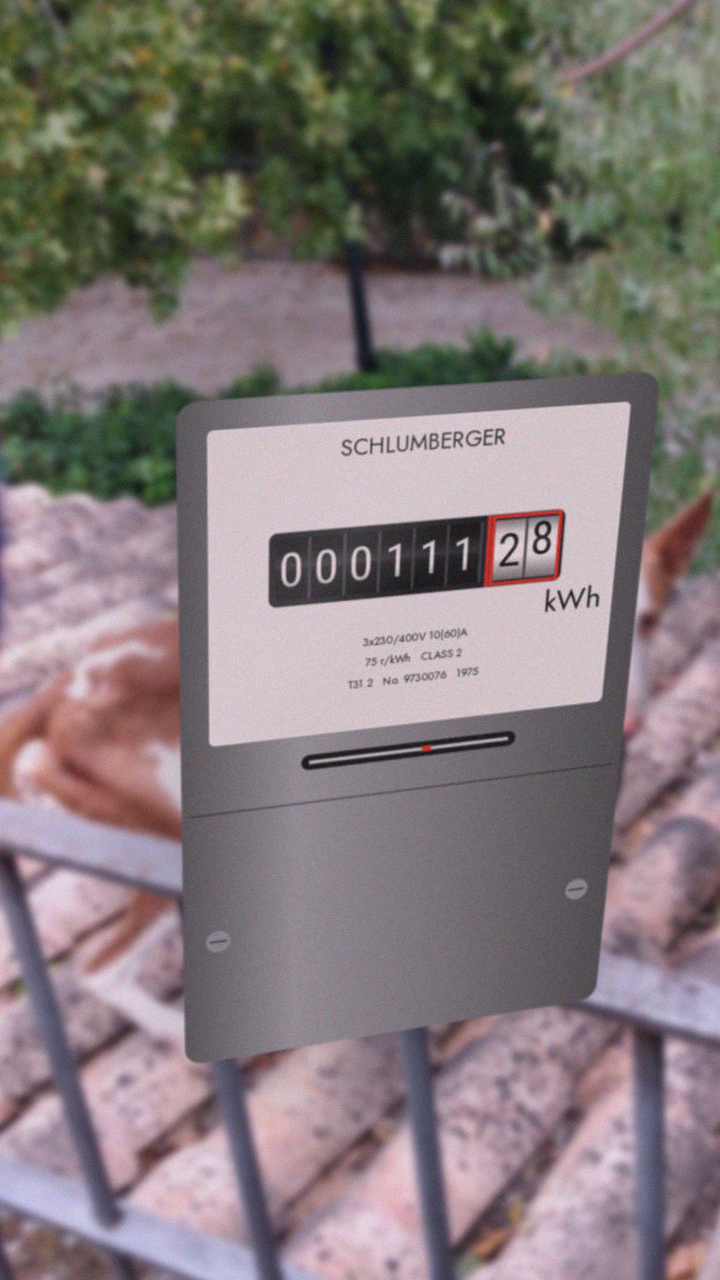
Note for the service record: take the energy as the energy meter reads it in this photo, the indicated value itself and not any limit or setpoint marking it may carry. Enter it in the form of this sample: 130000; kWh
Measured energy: 111.28; kWh
